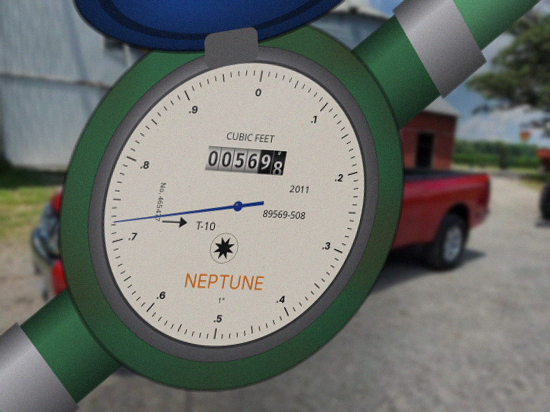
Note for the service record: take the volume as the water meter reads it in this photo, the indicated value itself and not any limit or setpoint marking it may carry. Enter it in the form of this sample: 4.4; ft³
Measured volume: 5697.72; ft³
